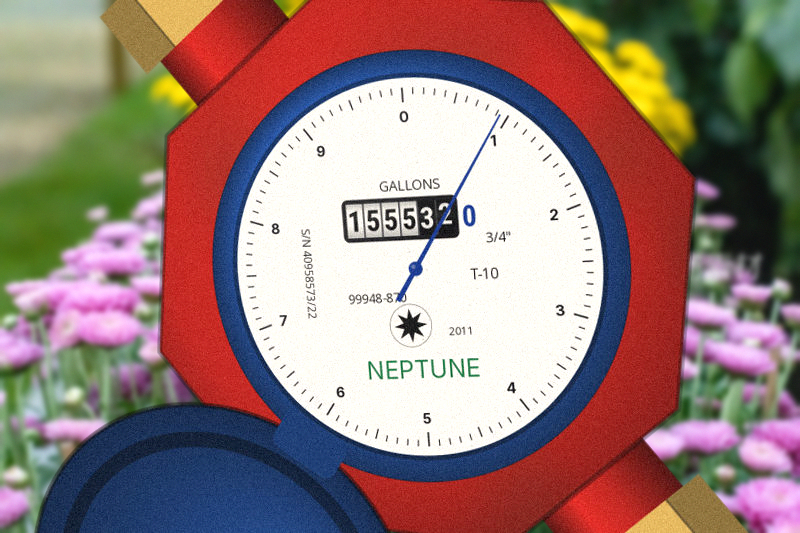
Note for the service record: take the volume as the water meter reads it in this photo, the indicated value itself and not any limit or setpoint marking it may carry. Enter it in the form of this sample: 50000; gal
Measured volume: 1555320.9; gal
